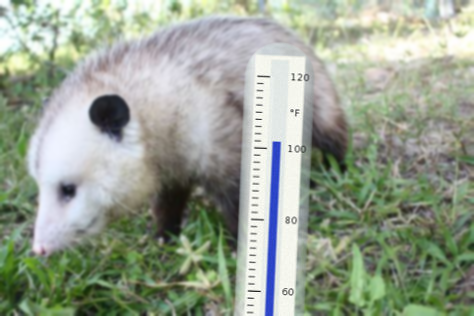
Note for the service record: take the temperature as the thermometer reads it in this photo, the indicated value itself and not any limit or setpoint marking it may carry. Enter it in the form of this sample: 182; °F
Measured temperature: 102; °F
